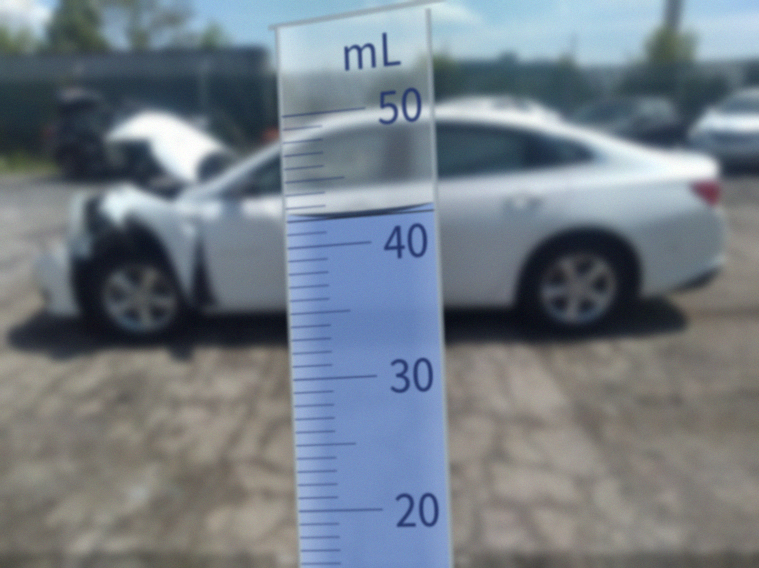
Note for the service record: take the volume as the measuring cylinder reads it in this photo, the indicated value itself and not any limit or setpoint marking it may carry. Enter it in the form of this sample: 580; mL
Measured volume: 42; mL
